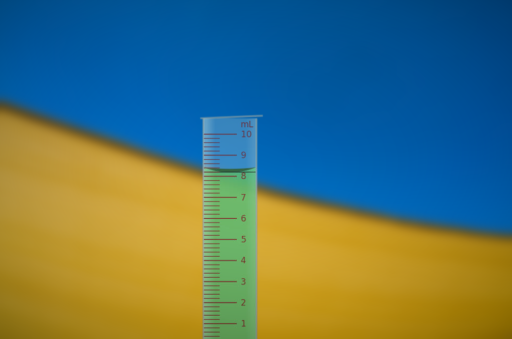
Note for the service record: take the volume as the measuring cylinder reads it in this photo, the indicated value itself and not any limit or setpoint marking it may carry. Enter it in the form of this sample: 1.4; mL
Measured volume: 8.2; mL
